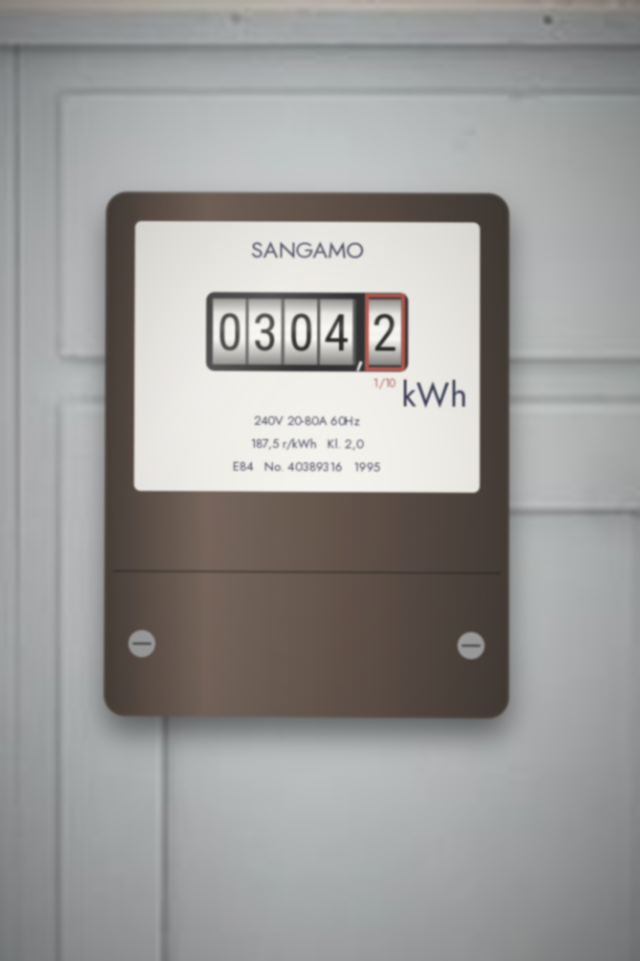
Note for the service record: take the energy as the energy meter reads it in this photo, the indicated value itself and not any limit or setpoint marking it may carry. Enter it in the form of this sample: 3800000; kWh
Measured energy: 304.2; kWh
